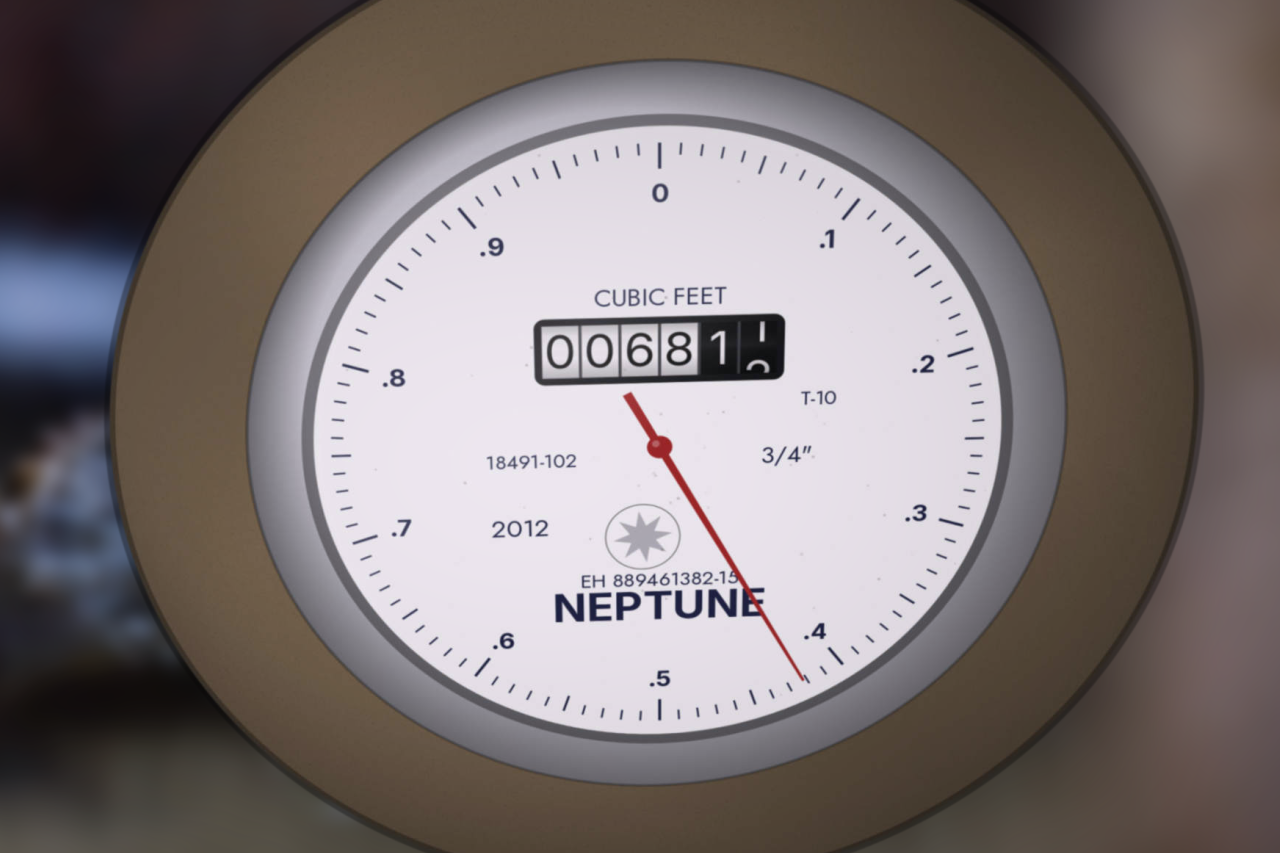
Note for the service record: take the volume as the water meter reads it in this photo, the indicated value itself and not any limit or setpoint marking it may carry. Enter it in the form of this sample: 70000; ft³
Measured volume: 6811.42; ft³
